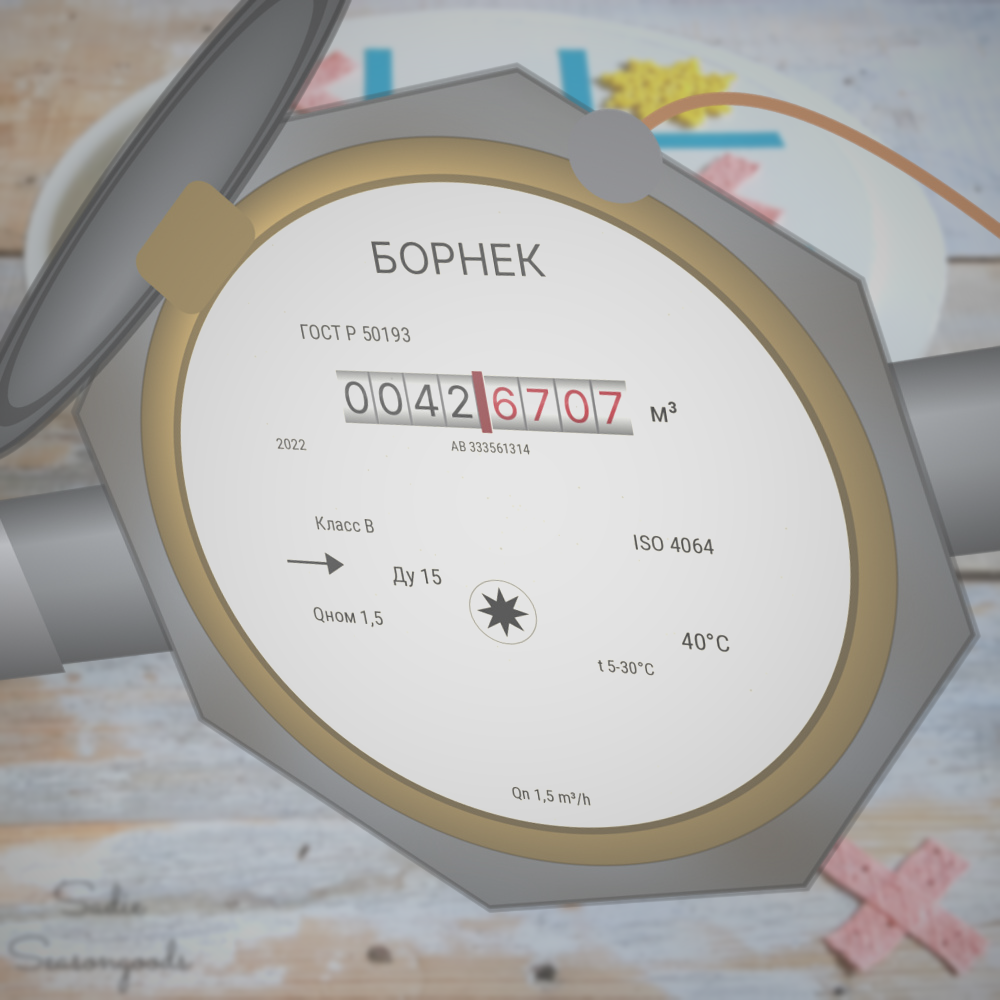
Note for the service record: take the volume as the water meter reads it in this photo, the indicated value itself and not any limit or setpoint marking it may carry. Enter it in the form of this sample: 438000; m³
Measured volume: 42.6707; m³
